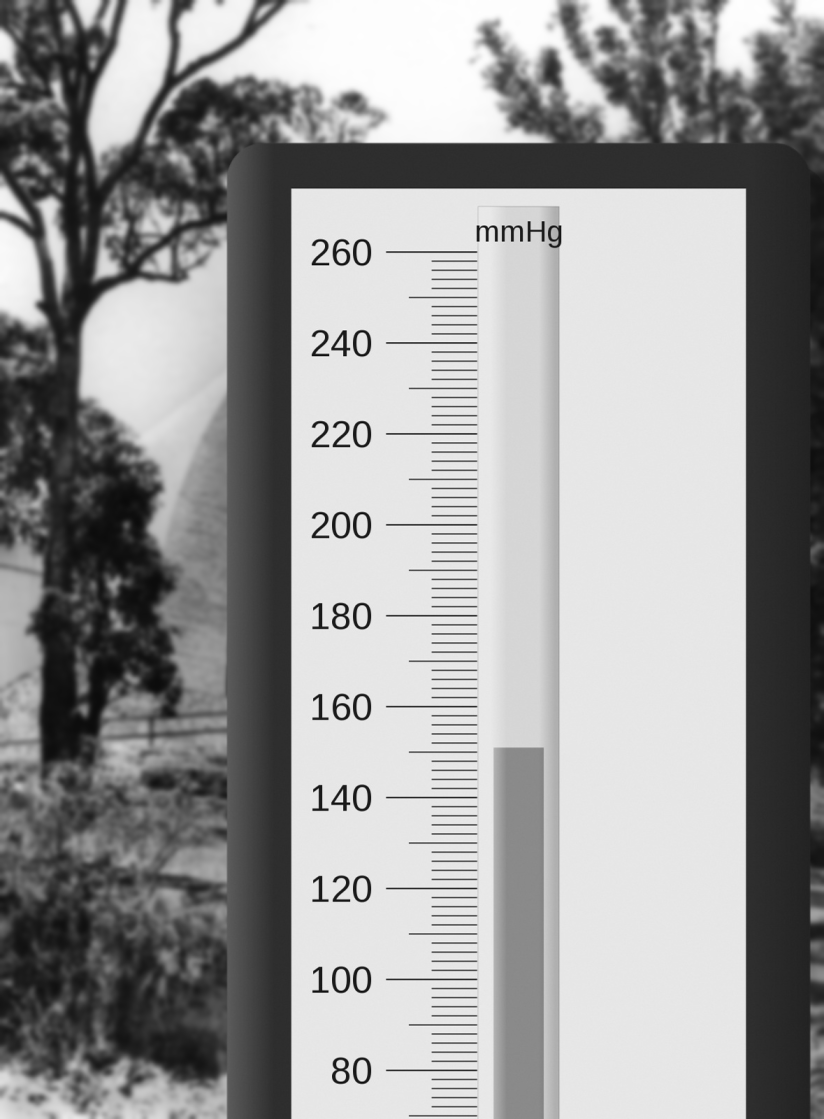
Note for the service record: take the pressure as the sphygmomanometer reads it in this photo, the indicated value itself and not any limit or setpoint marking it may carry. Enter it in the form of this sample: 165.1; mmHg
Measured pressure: 151; mmHg
